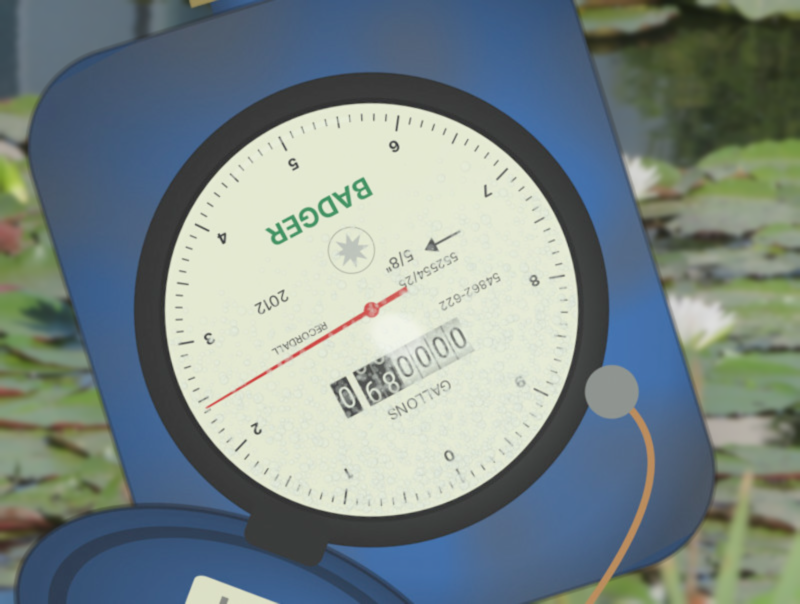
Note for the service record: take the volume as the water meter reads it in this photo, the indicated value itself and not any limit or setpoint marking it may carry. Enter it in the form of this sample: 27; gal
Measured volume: 892.4; gal
